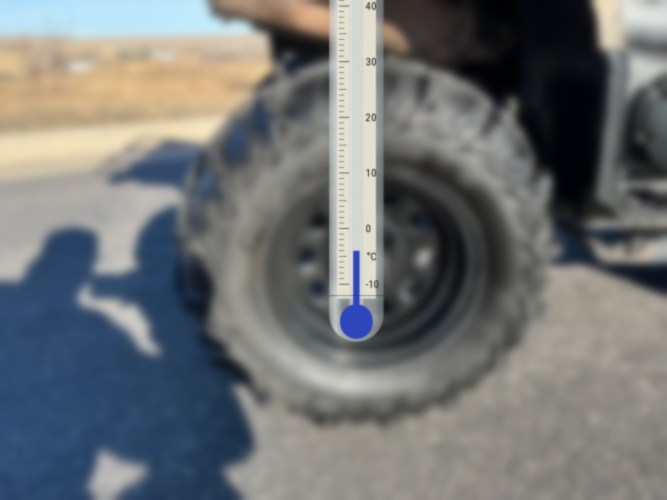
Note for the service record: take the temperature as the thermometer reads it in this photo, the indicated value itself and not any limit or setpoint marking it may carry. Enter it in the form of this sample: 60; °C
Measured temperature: -4; °C
